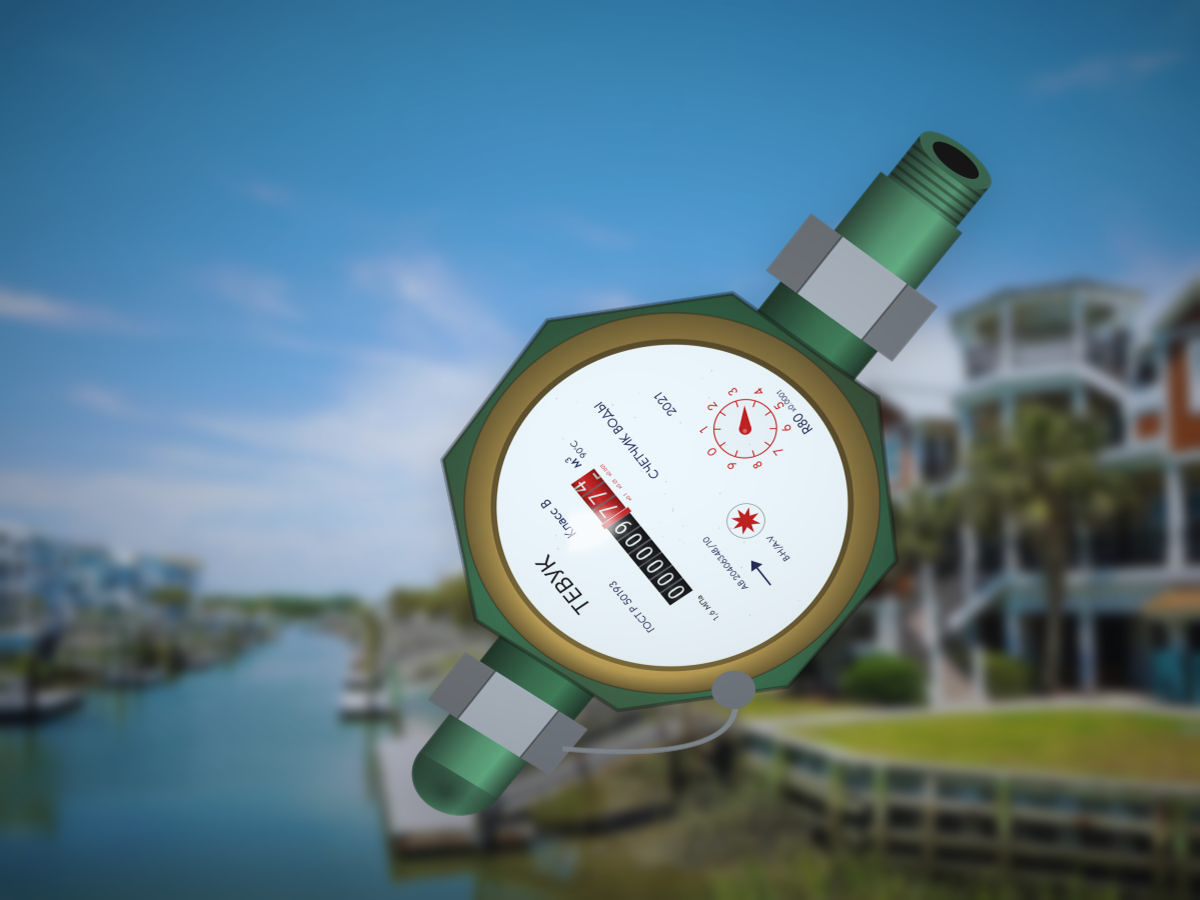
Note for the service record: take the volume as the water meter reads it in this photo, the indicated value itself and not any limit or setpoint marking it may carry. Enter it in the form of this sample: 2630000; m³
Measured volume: 9.7743; m³
